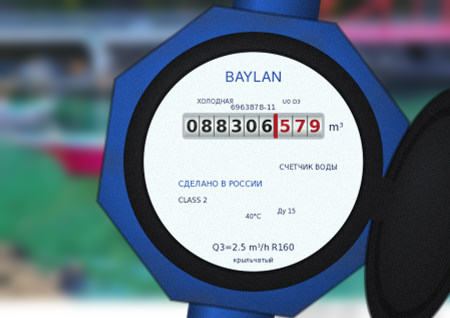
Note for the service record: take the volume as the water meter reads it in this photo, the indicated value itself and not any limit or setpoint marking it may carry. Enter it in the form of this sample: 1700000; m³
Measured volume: 88306.579; m³
